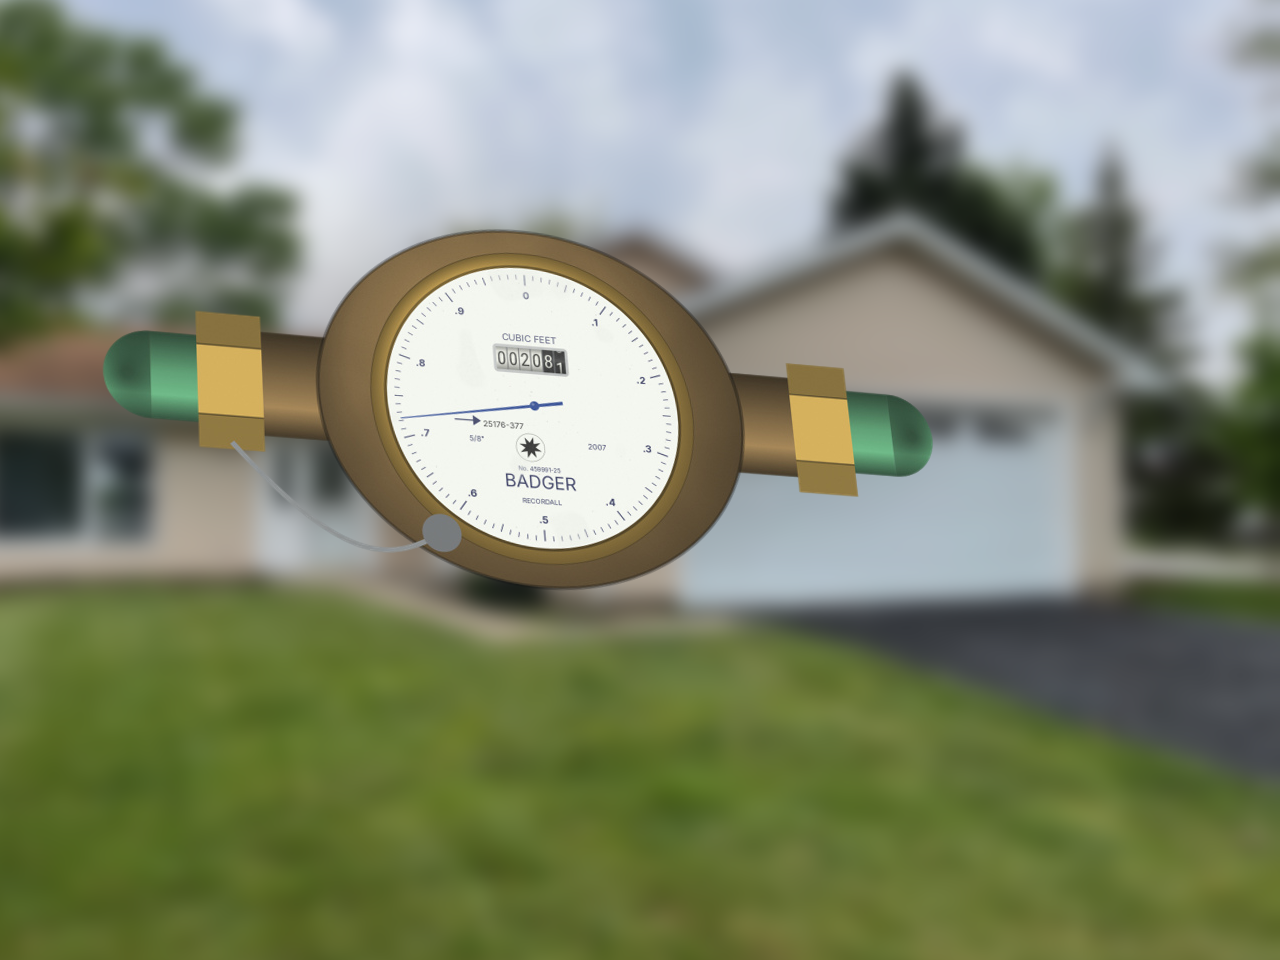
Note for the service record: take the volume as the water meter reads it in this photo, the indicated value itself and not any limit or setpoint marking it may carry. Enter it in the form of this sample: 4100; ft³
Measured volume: 2080.72; ft³
